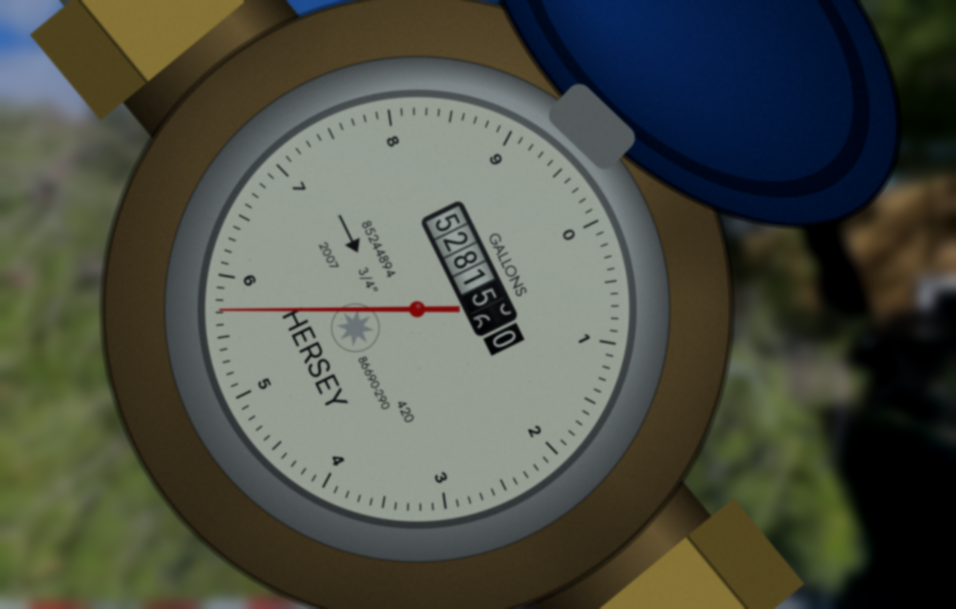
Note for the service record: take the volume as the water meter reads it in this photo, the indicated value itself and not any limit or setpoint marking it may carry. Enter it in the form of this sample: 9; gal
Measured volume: 5281555.7; gal
